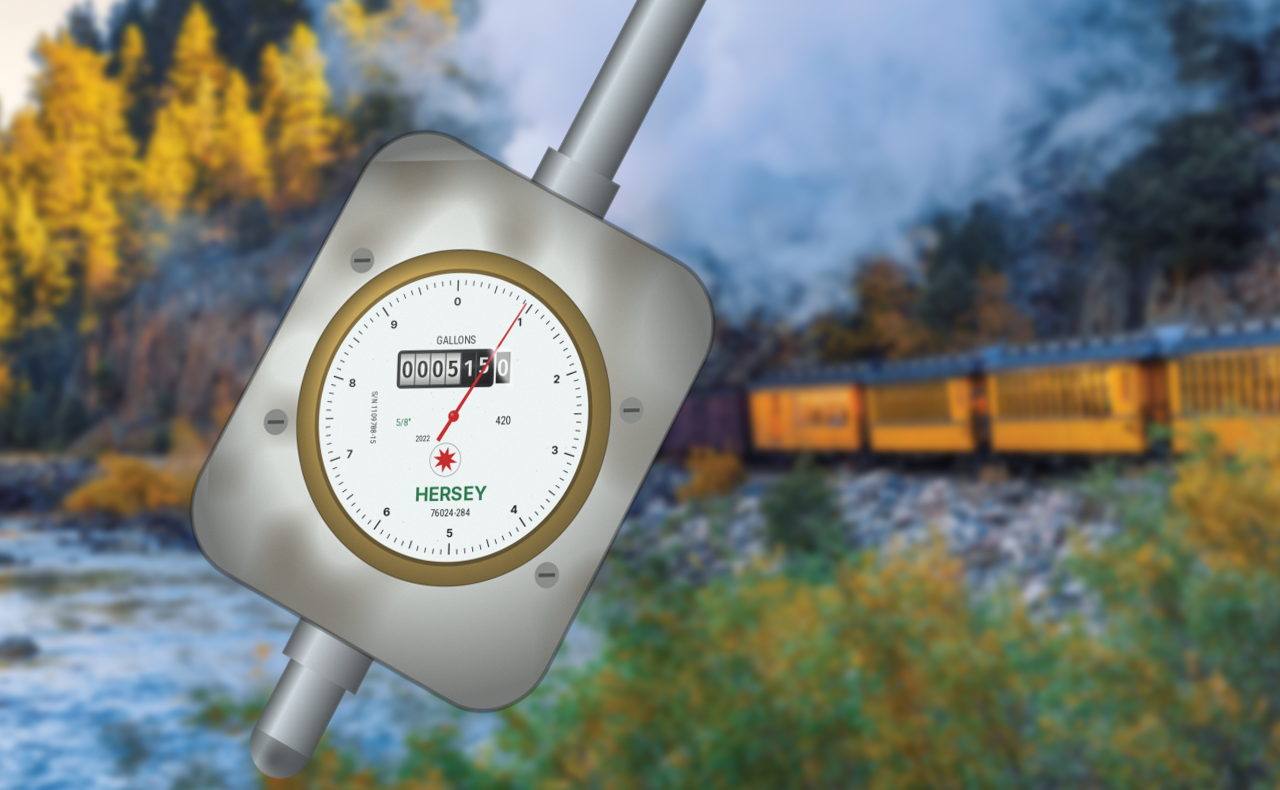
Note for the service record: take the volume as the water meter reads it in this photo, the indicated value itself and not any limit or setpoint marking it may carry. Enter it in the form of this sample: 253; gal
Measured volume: 5150.9; gal
